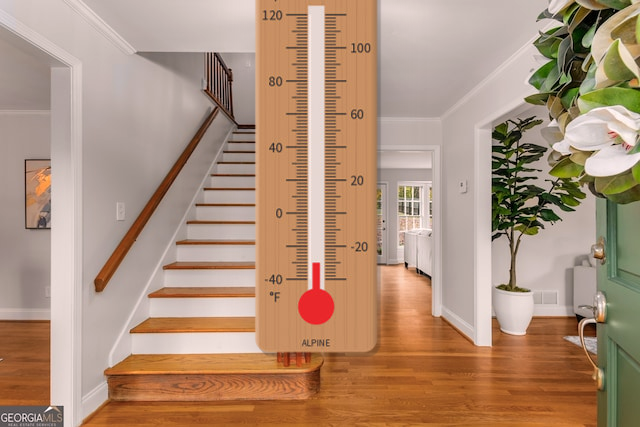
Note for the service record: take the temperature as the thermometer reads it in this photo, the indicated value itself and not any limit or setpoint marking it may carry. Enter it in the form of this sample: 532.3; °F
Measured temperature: -30; °F
